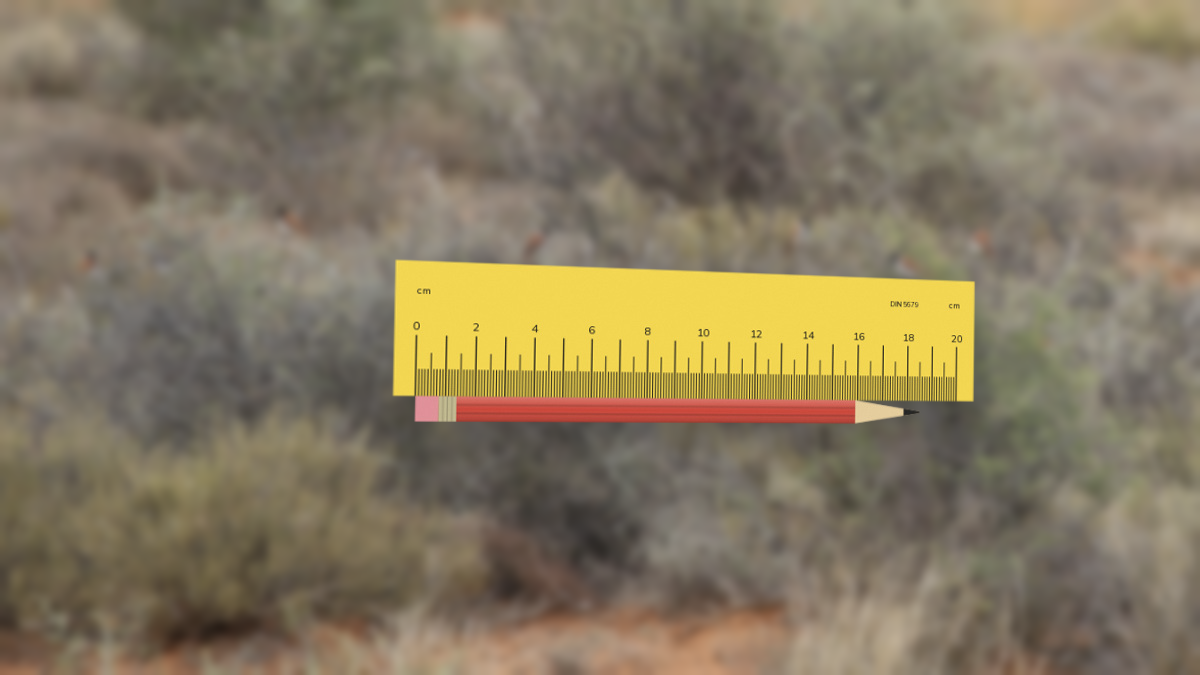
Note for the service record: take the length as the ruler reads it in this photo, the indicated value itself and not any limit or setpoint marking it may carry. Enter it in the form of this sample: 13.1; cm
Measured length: 18.5; cm
